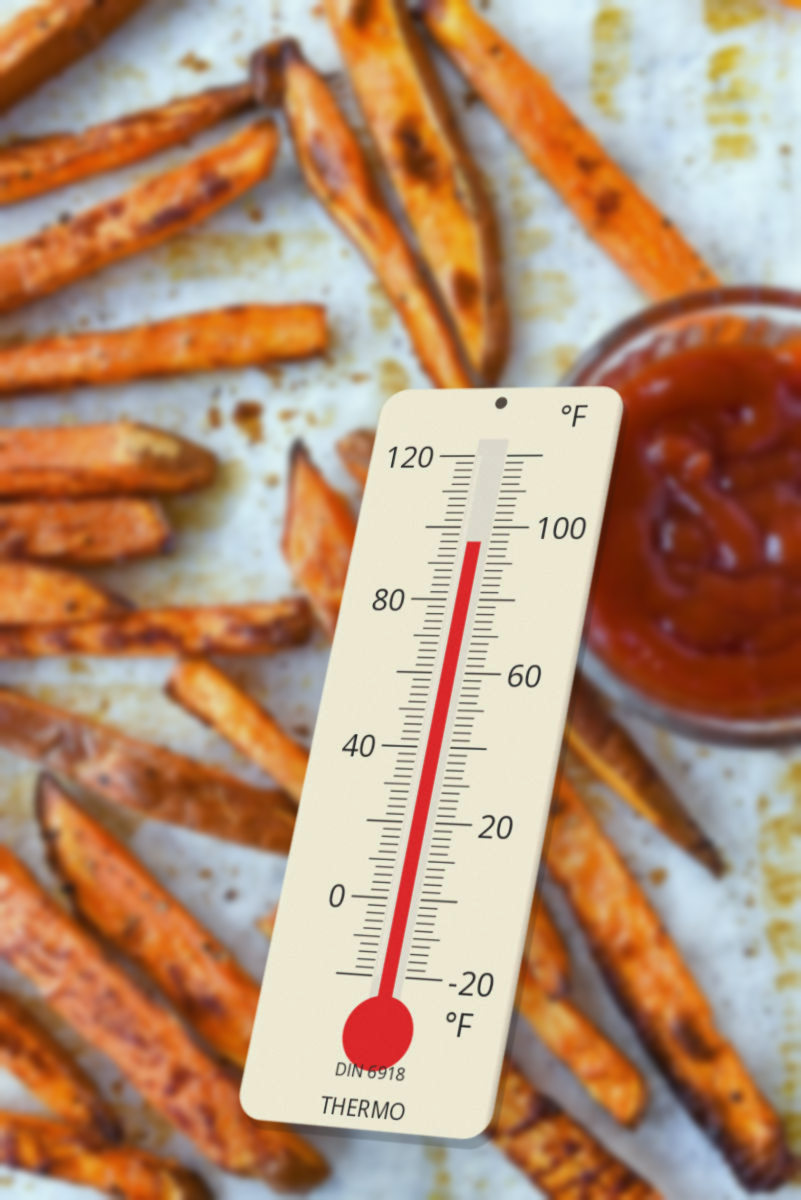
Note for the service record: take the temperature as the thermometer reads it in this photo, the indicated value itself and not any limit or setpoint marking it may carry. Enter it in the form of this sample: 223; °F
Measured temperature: 96; °F
